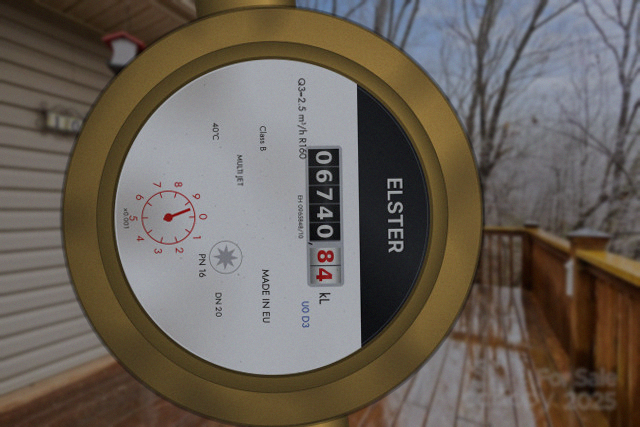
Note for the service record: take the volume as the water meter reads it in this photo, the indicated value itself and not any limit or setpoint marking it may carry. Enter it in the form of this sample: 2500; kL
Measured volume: 6740.839; kL
